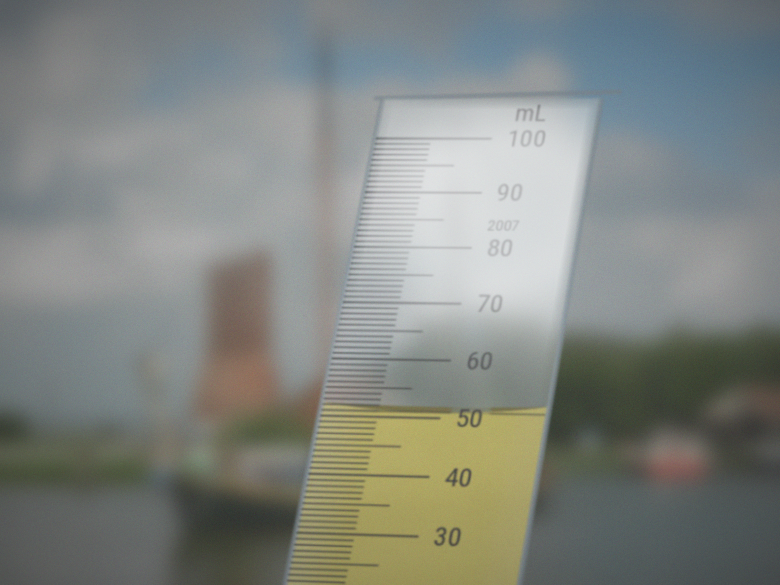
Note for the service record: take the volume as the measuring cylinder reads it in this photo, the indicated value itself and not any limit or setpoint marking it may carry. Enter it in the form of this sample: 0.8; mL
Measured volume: 51; mL
